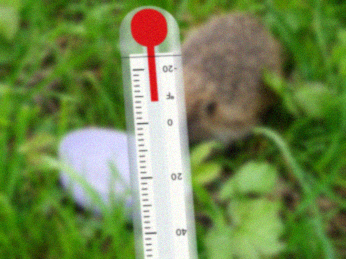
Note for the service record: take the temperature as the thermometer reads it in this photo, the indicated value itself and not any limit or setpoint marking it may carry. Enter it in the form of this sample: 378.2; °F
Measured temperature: -8; °F
